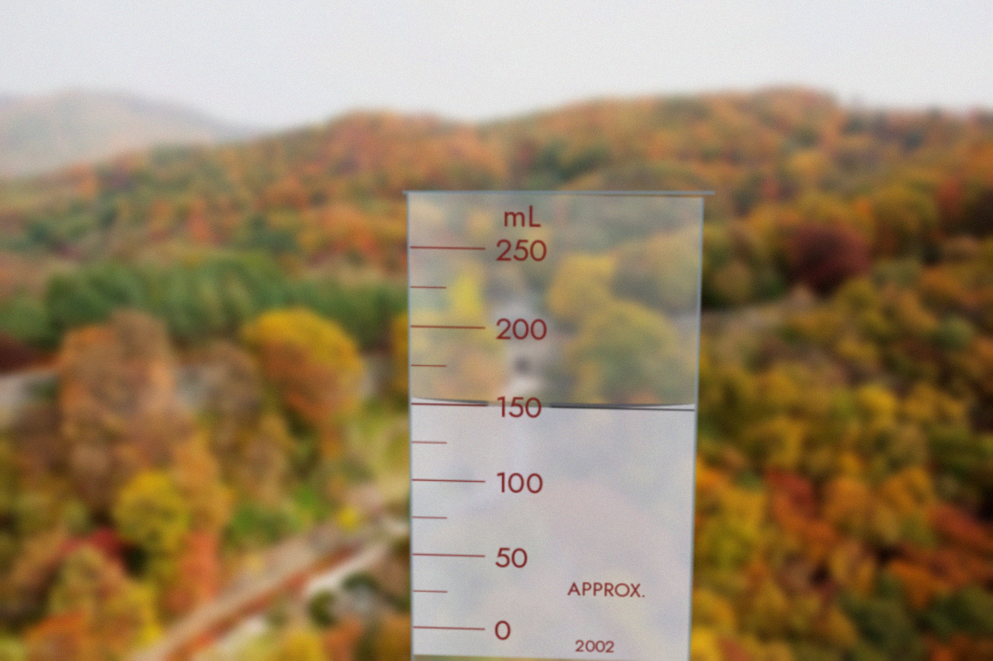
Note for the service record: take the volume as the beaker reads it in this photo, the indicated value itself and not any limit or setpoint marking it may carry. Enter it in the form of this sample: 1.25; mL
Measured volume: 150; mL
